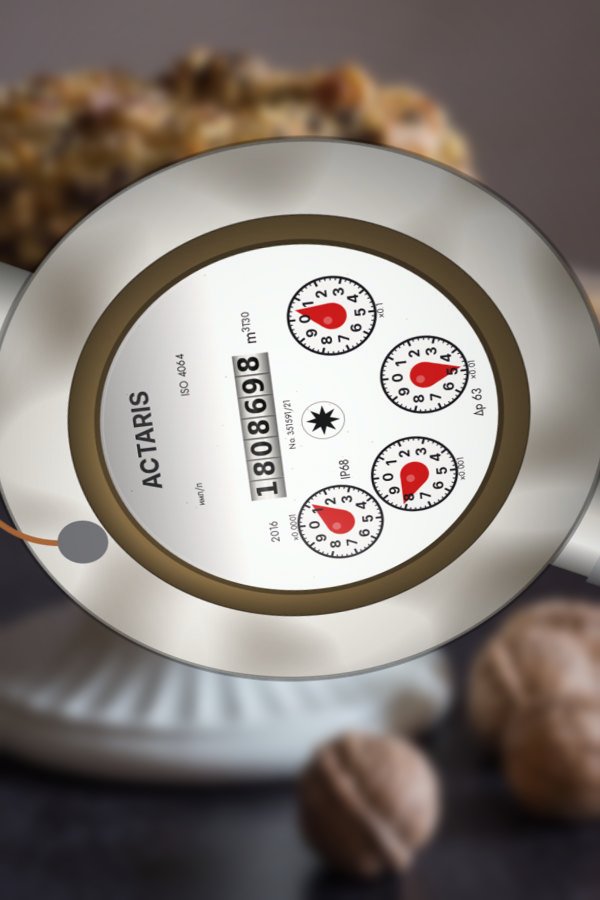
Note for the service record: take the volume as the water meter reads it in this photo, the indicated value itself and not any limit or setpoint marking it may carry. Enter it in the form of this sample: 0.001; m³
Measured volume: 1808698.0481; m³
